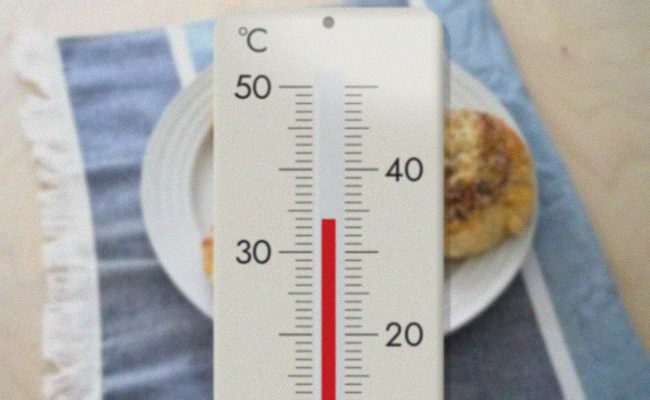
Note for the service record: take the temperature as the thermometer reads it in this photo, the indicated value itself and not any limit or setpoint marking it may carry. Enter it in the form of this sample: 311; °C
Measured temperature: 34; °C
